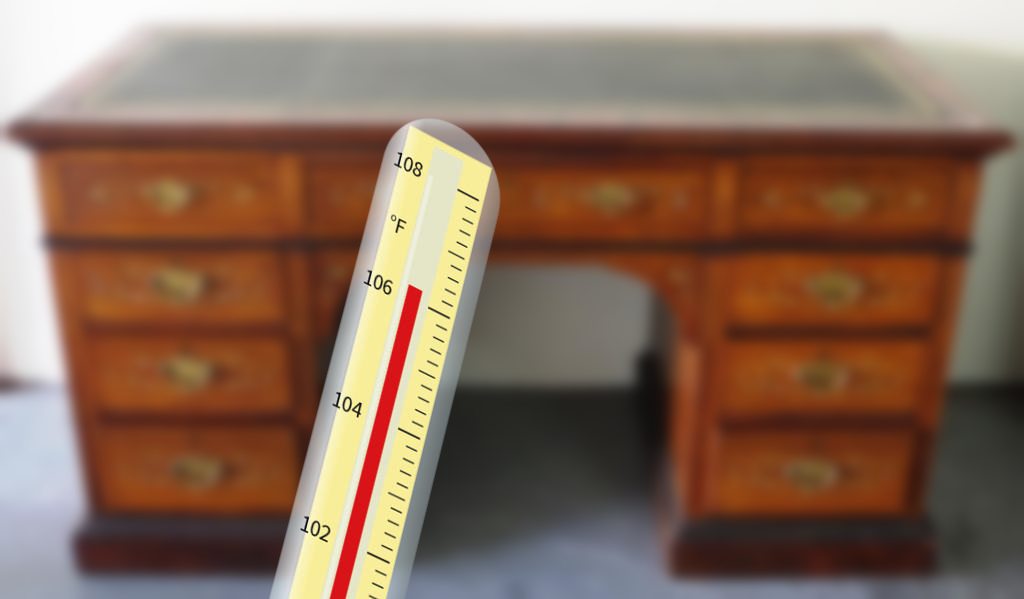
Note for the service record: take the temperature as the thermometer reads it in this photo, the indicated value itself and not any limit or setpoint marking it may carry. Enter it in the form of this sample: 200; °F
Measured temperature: 106.2; °F
